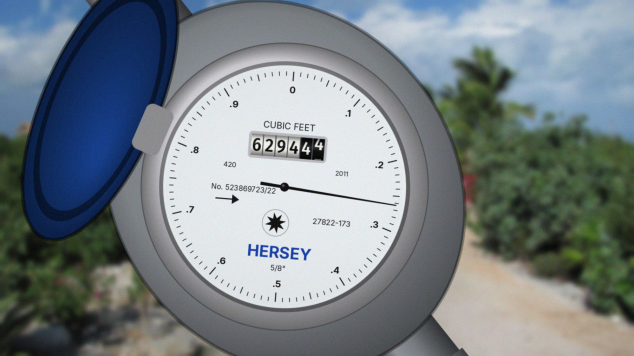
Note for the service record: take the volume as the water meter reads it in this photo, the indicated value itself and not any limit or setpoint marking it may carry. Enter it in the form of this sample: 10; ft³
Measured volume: 629444.26; ft³
